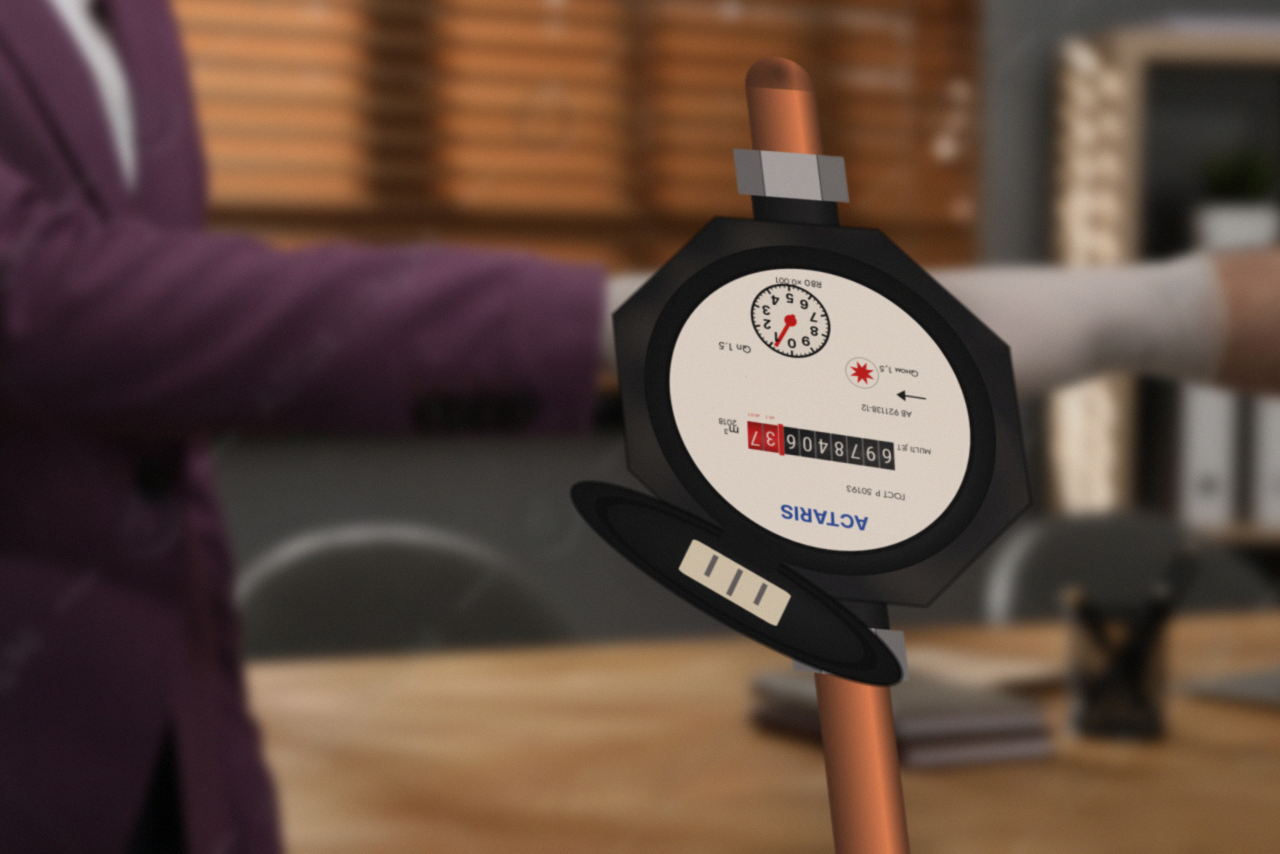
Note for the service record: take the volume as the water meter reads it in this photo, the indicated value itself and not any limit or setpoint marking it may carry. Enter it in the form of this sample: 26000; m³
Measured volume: 6978406.370; m³
